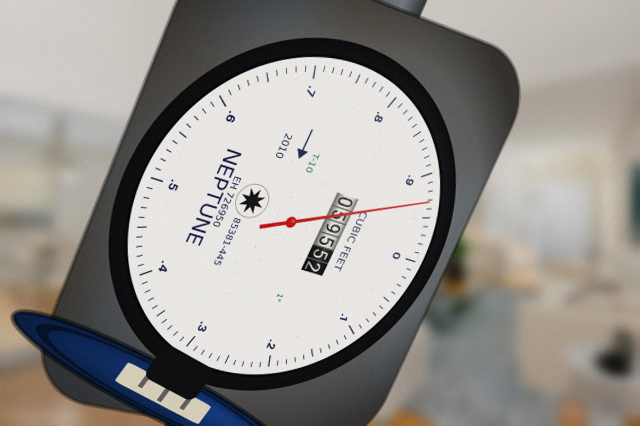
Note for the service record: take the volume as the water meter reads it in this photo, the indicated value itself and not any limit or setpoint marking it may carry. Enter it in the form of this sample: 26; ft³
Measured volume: 59551.93; ft³
